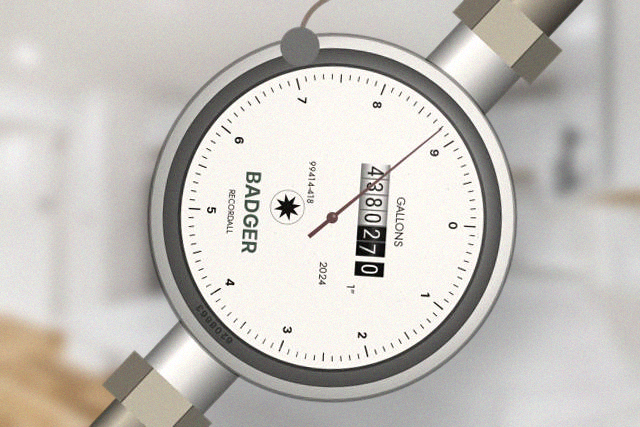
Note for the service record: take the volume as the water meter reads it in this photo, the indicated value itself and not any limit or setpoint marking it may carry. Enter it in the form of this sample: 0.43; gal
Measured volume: 4380268.8; gal
